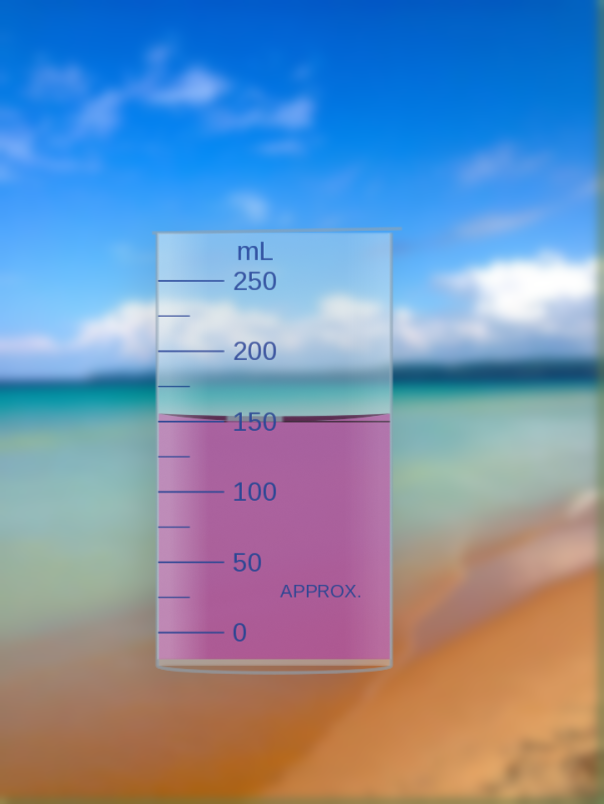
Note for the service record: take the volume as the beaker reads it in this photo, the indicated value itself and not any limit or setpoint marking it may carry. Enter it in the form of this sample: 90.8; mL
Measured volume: 150; mL
